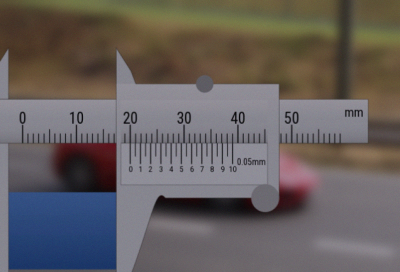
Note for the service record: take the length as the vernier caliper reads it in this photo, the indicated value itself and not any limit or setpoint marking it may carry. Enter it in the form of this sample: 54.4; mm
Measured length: 20.0; mm
